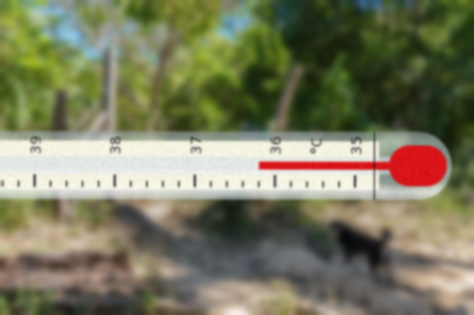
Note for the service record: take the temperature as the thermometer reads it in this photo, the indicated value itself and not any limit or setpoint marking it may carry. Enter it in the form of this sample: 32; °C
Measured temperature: 36.2; °C
